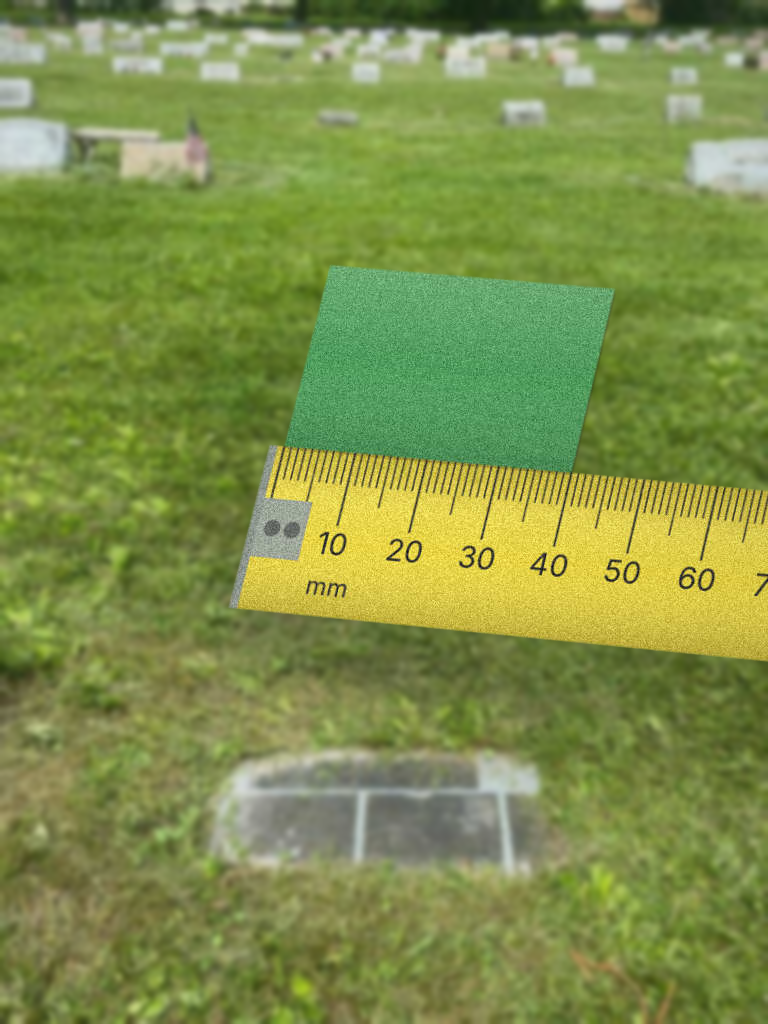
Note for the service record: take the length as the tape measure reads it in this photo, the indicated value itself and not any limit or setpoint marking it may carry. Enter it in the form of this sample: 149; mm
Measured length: 40; mm
